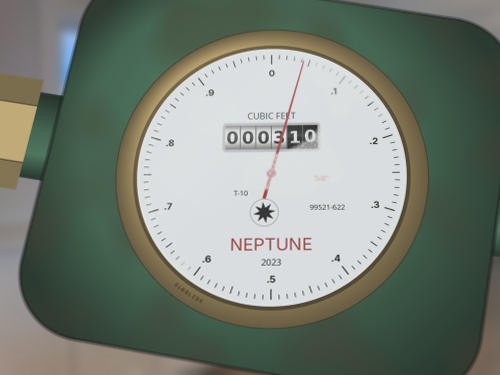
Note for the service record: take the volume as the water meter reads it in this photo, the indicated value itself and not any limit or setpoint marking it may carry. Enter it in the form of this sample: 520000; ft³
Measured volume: 310.04; ft³
